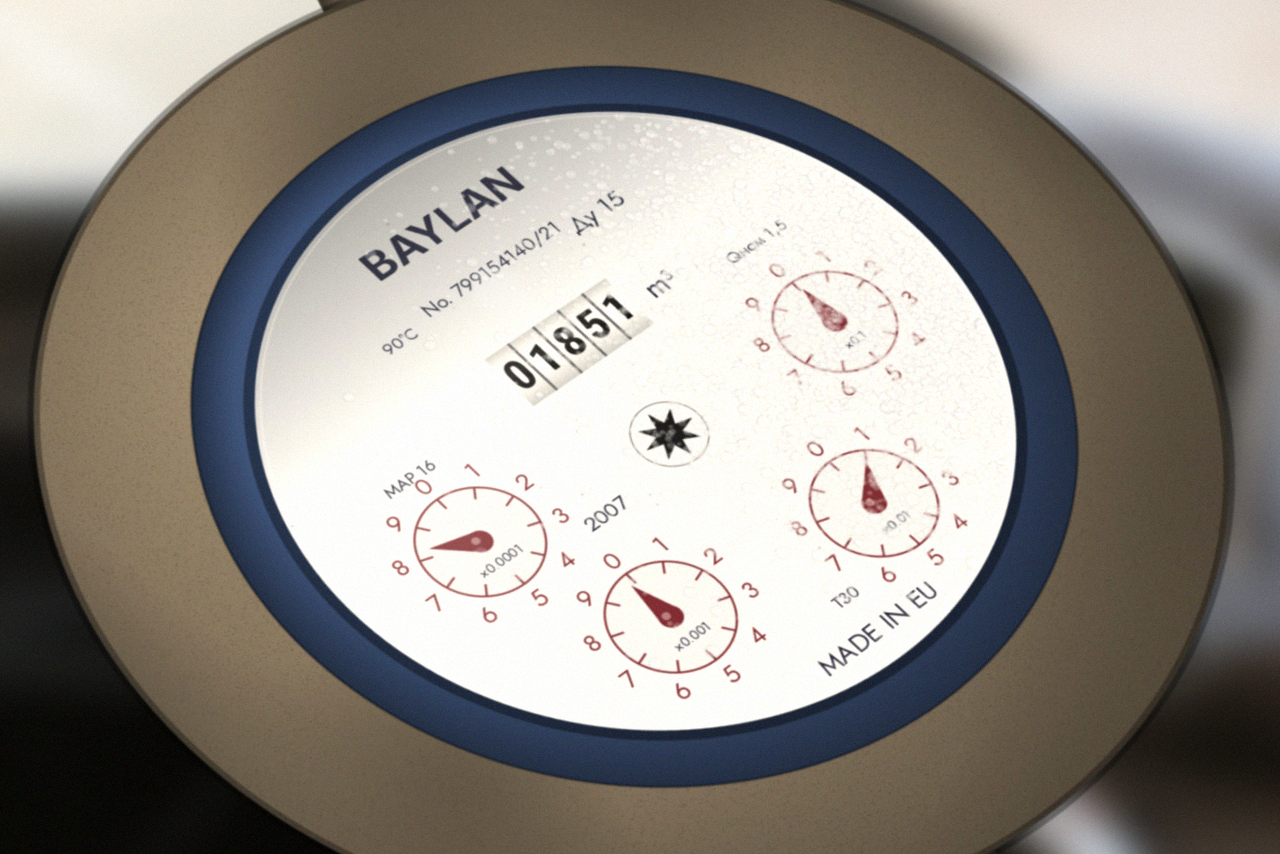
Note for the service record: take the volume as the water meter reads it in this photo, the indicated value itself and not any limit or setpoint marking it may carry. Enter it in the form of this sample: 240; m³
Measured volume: 1851.0098; m³
